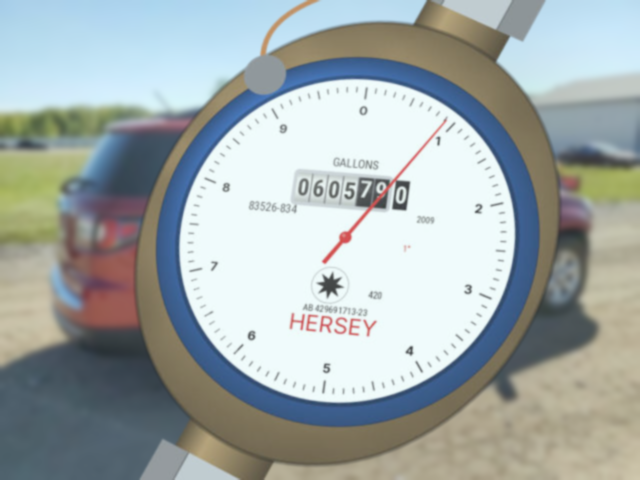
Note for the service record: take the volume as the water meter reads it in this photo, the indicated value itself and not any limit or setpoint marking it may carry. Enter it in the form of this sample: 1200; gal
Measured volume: 605790.9; gal
